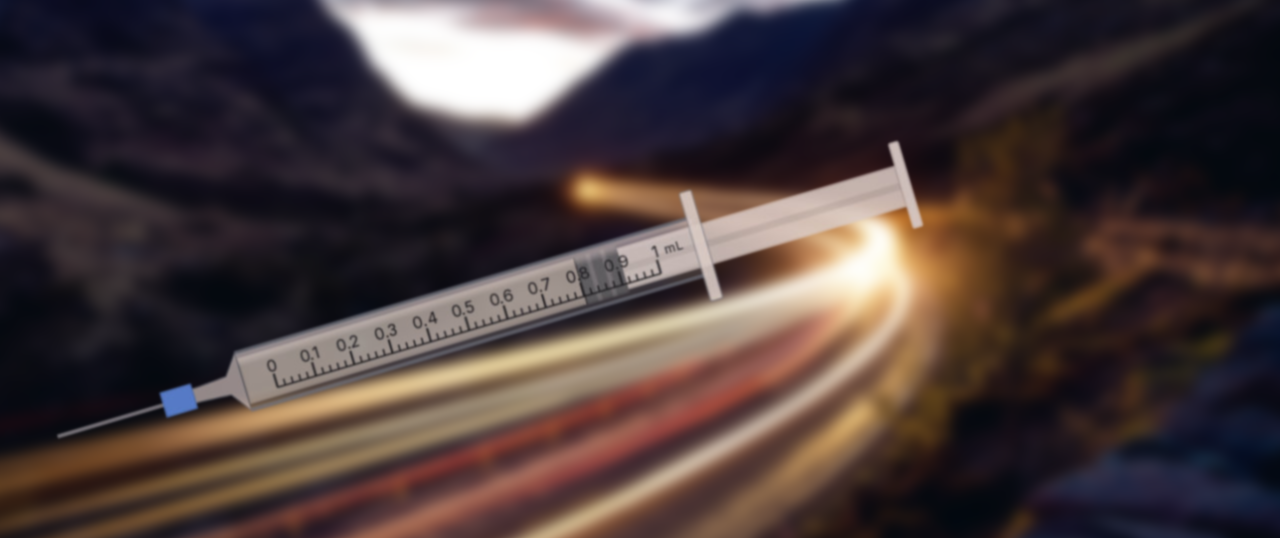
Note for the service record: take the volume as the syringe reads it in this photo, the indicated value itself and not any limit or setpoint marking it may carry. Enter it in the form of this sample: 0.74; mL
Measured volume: 0.8; mL
